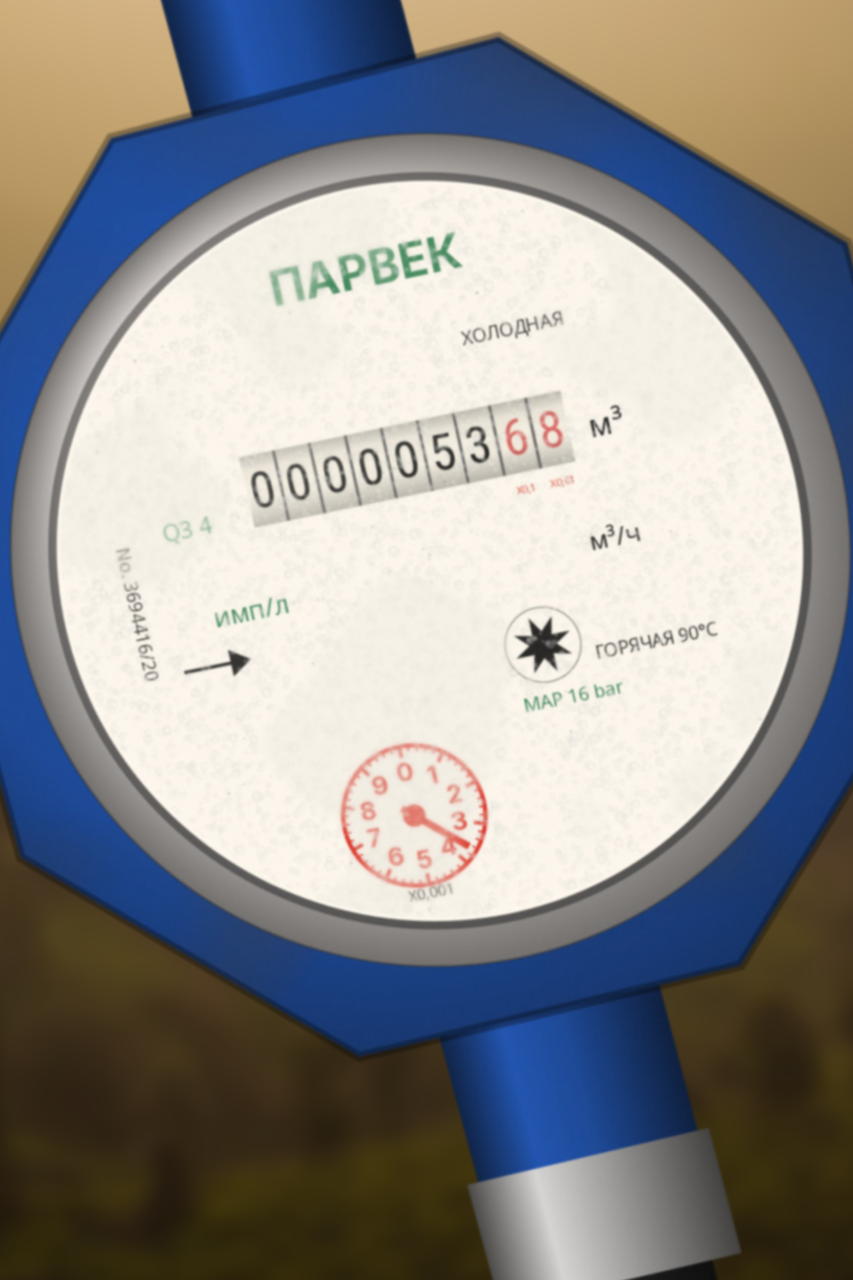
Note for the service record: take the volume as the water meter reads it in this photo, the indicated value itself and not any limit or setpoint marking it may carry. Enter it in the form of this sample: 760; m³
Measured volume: 53.683; m³
